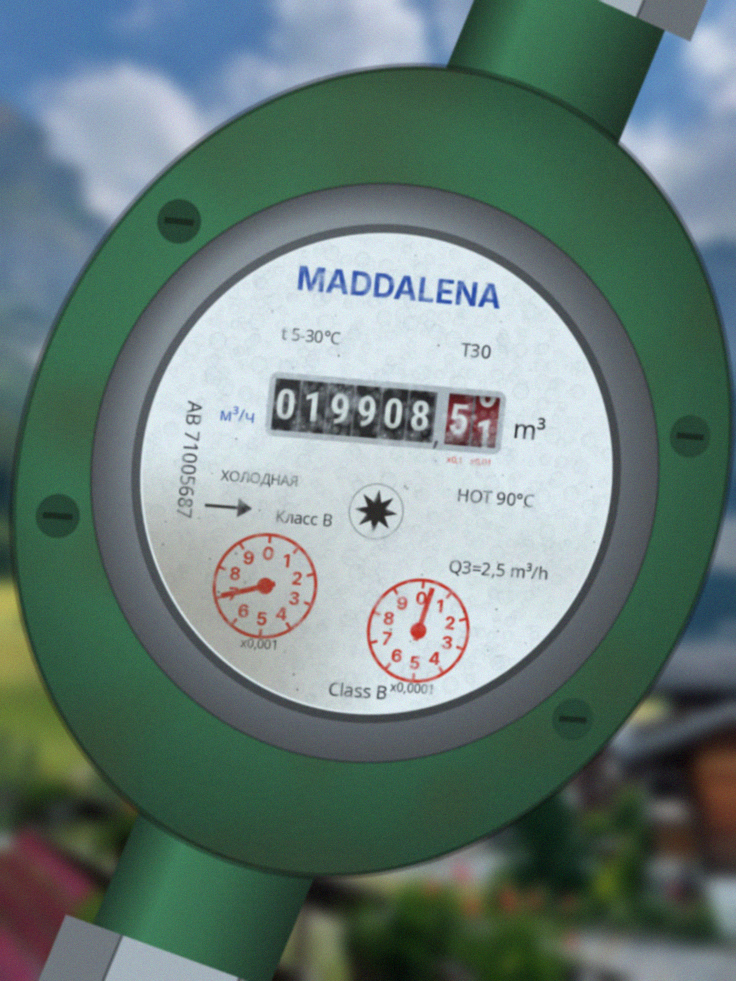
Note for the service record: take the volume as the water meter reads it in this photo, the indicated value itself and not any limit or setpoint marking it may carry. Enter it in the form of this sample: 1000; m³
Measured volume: 19908.5070; m³
